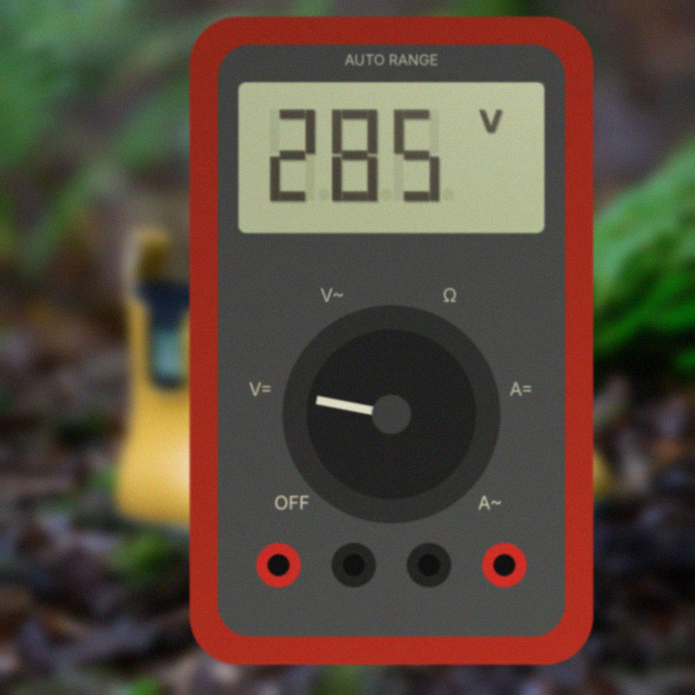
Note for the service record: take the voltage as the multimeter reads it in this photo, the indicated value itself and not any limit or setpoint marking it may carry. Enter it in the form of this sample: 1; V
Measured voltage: 285; V
